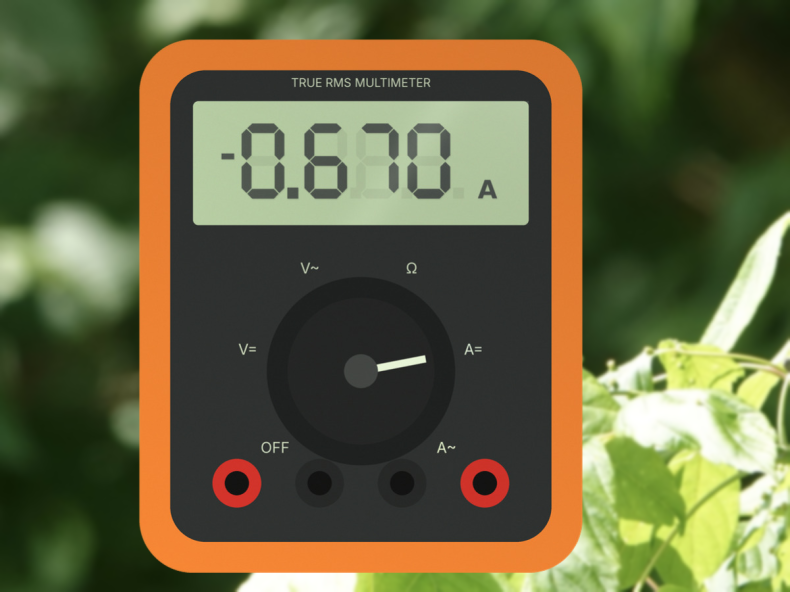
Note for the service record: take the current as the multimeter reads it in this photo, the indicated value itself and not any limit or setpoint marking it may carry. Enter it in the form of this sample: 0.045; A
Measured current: -0.670; A
